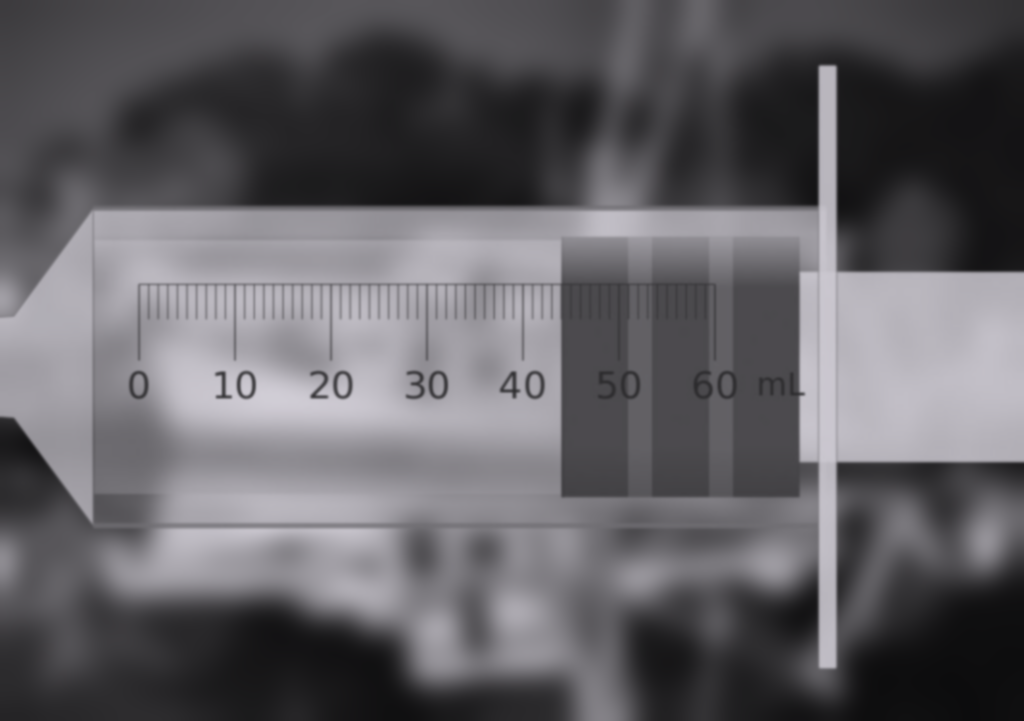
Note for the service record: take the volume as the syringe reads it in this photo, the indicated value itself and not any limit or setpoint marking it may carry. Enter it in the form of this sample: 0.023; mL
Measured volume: 44; mL
